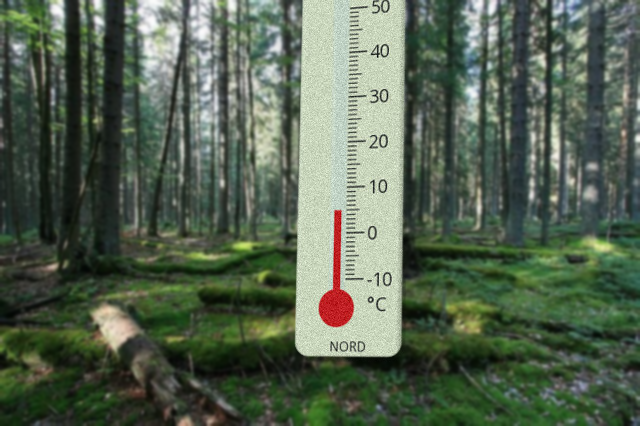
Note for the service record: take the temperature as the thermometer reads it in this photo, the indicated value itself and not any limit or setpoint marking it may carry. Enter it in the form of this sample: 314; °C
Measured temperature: 5; °C
